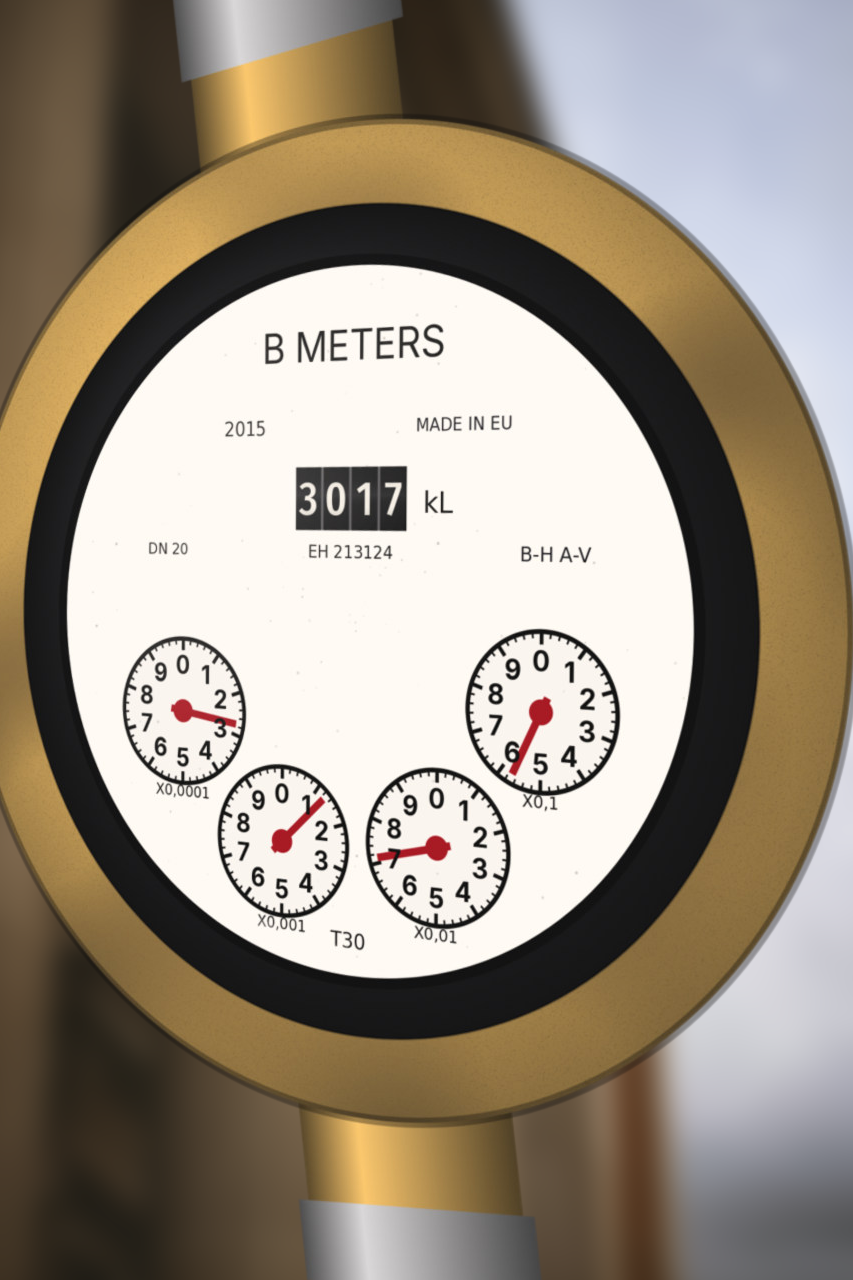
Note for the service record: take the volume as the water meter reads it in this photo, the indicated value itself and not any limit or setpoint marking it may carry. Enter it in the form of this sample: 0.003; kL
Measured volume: 3017.5712; kL
